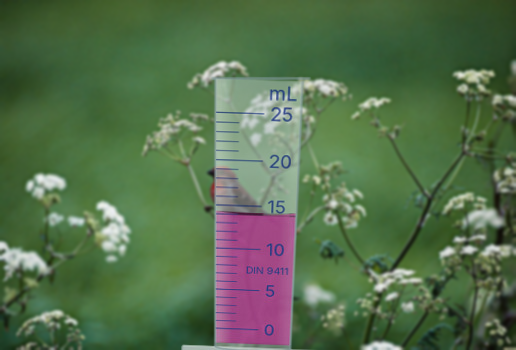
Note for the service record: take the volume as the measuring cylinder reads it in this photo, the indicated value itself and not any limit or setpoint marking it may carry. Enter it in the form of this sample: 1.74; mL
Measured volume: 14; mL
